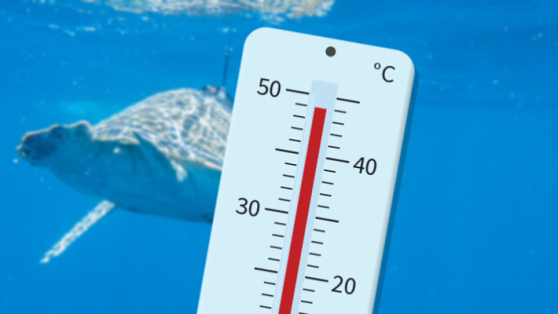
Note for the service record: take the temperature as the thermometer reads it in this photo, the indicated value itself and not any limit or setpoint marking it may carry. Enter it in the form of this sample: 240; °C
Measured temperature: 48; °C
